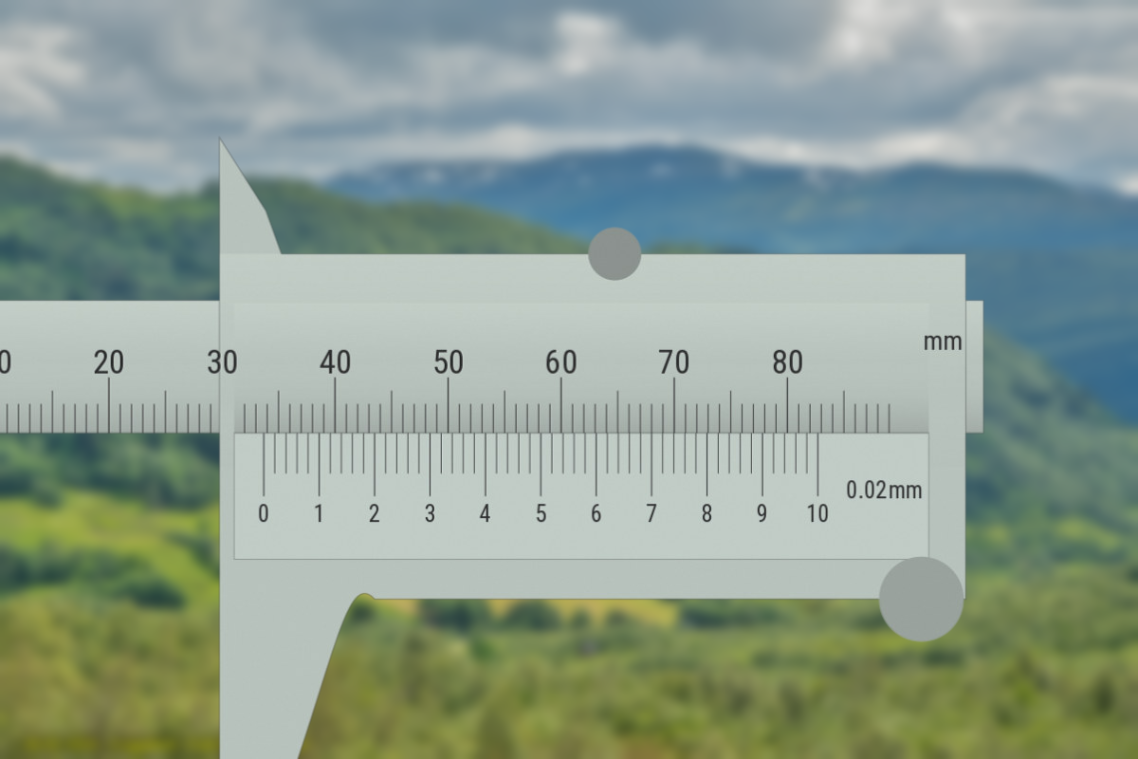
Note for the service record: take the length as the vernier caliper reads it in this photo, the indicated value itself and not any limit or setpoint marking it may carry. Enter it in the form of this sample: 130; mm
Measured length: 33.7; mm
